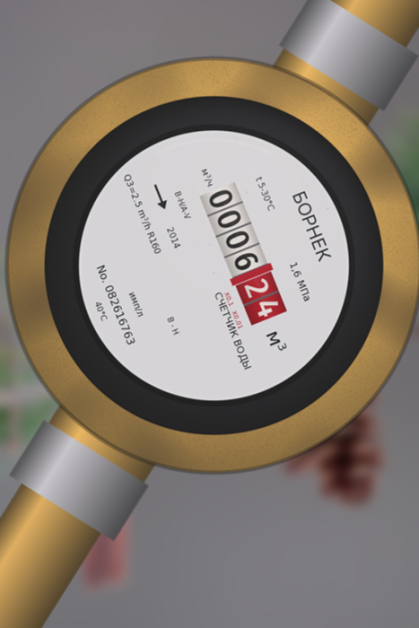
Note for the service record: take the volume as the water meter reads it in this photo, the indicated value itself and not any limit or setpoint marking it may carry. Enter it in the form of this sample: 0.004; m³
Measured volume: 6.24; m³
